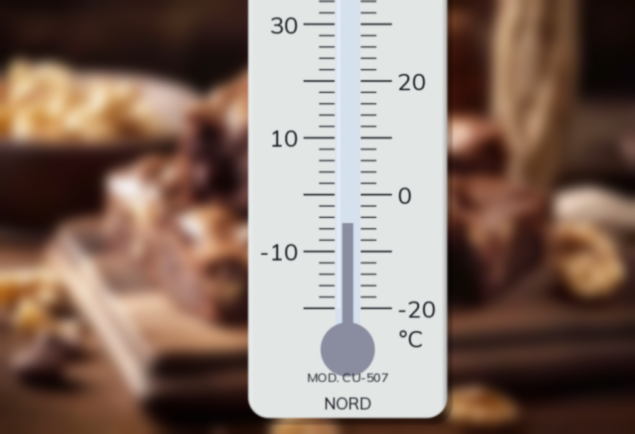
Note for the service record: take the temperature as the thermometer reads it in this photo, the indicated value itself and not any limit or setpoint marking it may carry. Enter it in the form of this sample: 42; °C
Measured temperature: -5; °C
